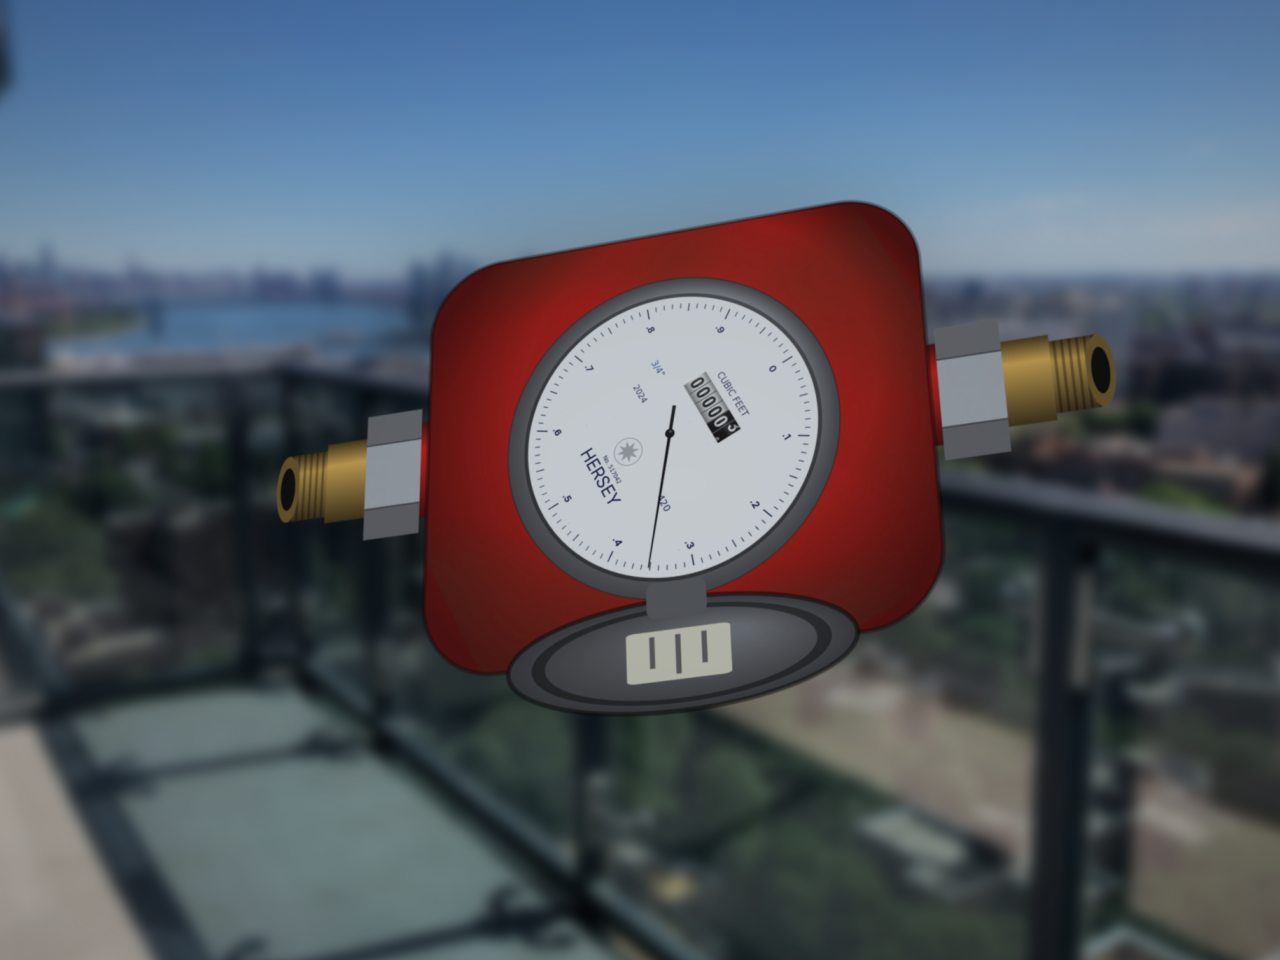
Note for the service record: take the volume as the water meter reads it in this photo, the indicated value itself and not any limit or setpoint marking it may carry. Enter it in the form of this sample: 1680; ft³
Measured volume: 3.35; ft³
